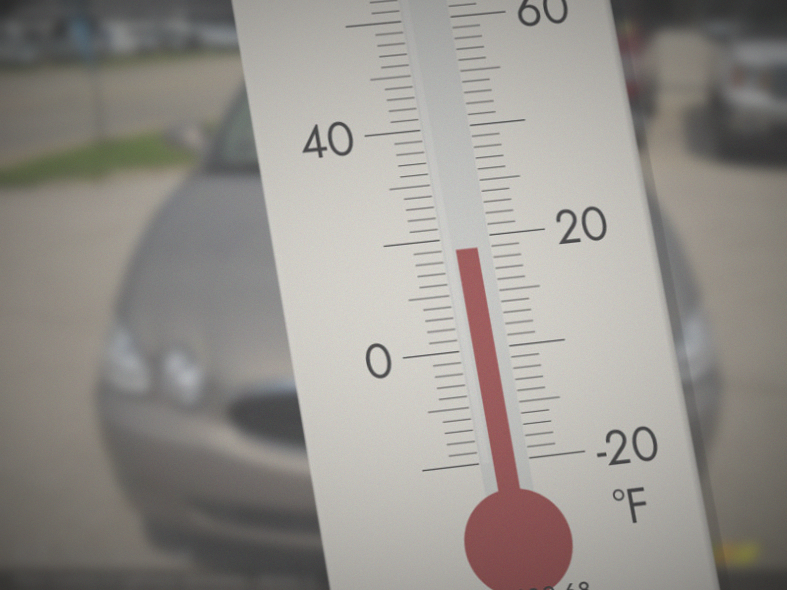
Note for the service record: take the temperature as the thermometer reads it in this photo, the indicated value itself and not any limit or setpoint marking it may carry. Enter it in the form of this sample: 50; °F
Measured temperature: 18; °F
